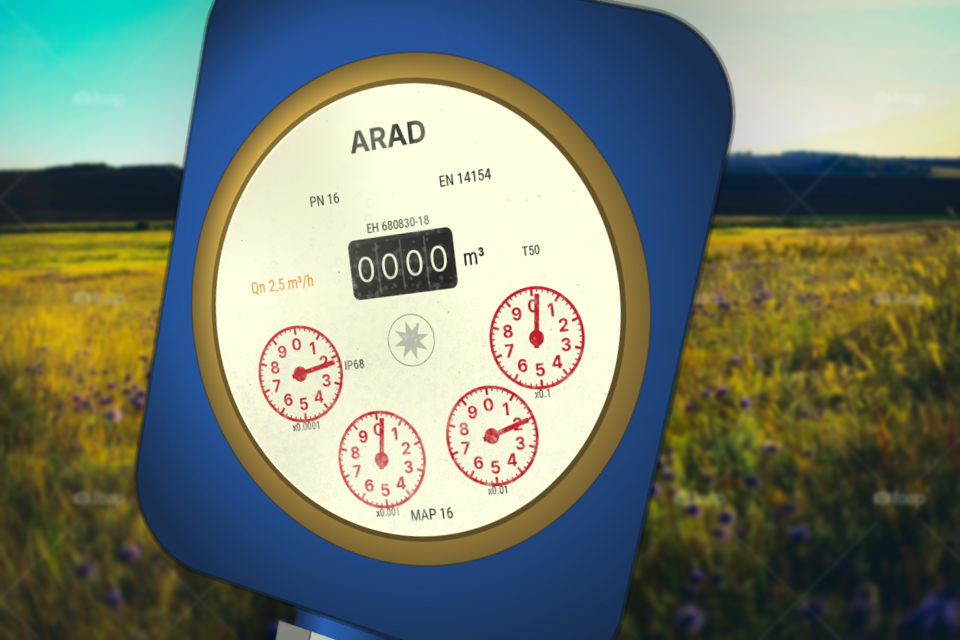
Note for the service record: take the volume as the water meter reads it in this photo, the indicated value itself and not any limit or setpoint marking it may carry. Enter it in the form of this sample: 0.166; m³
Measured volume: 0.0202; m³
